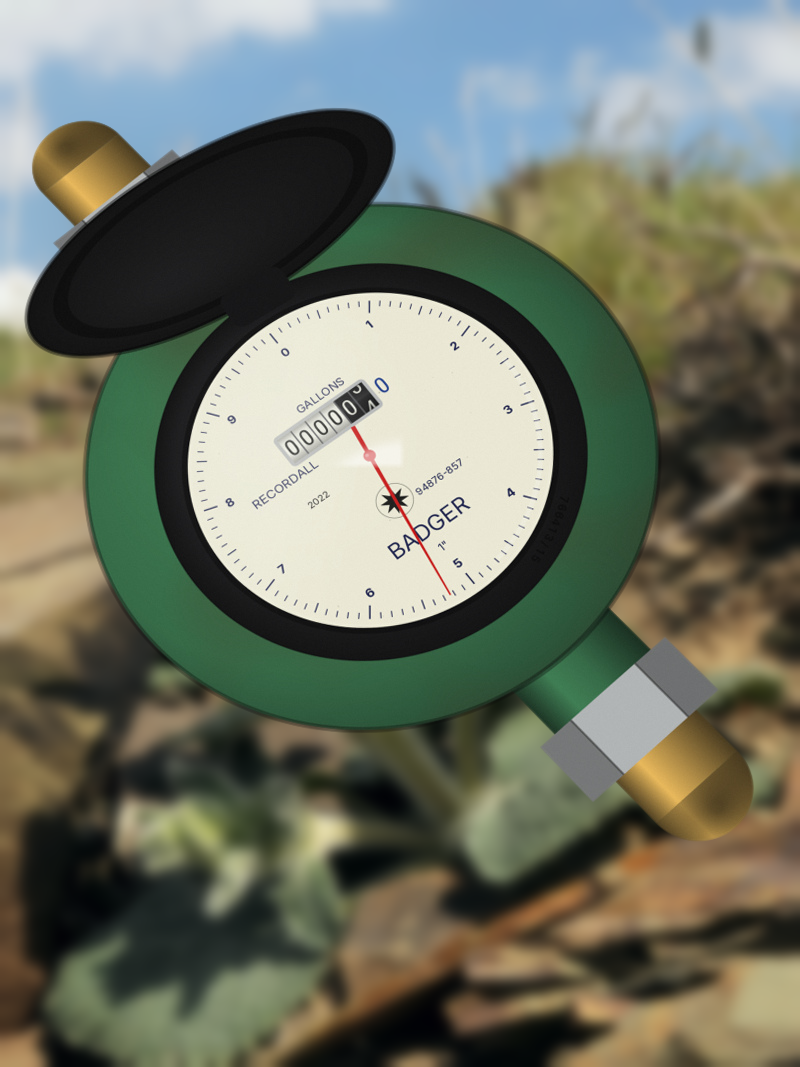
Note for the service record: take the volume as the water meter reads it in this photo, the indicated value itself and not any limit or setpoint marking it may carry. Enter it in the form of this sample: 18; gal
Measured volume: 35.2; gal
